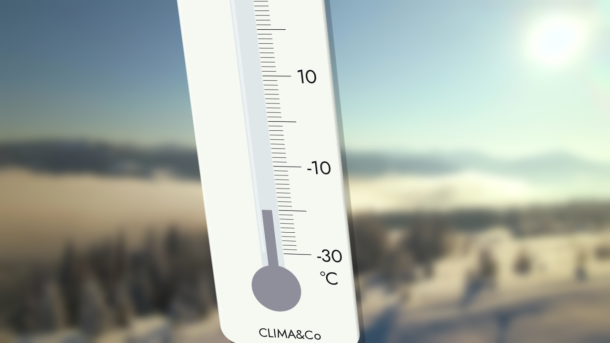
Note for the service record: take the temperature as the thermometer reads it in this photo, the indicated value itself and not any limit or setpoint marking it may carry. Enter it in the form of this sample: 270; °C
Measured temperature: -20; °C
